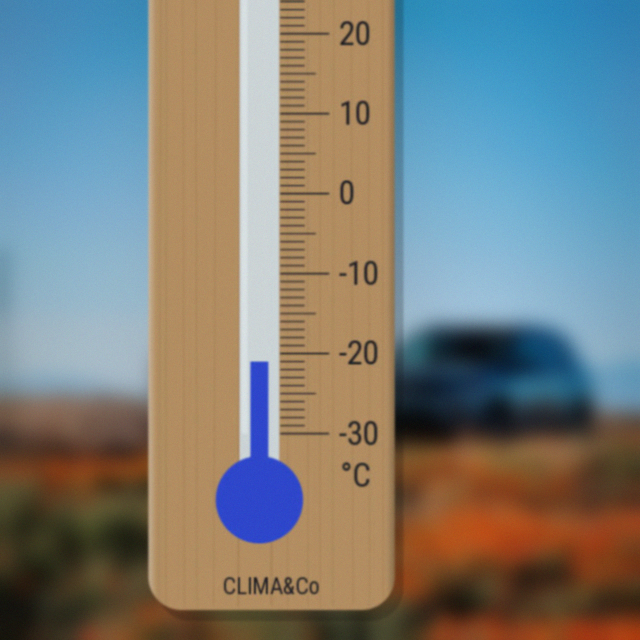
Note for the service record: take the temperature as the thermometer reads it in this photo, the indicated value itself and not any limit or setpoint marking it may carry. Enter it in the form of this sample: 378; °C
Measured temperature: -21; °C
